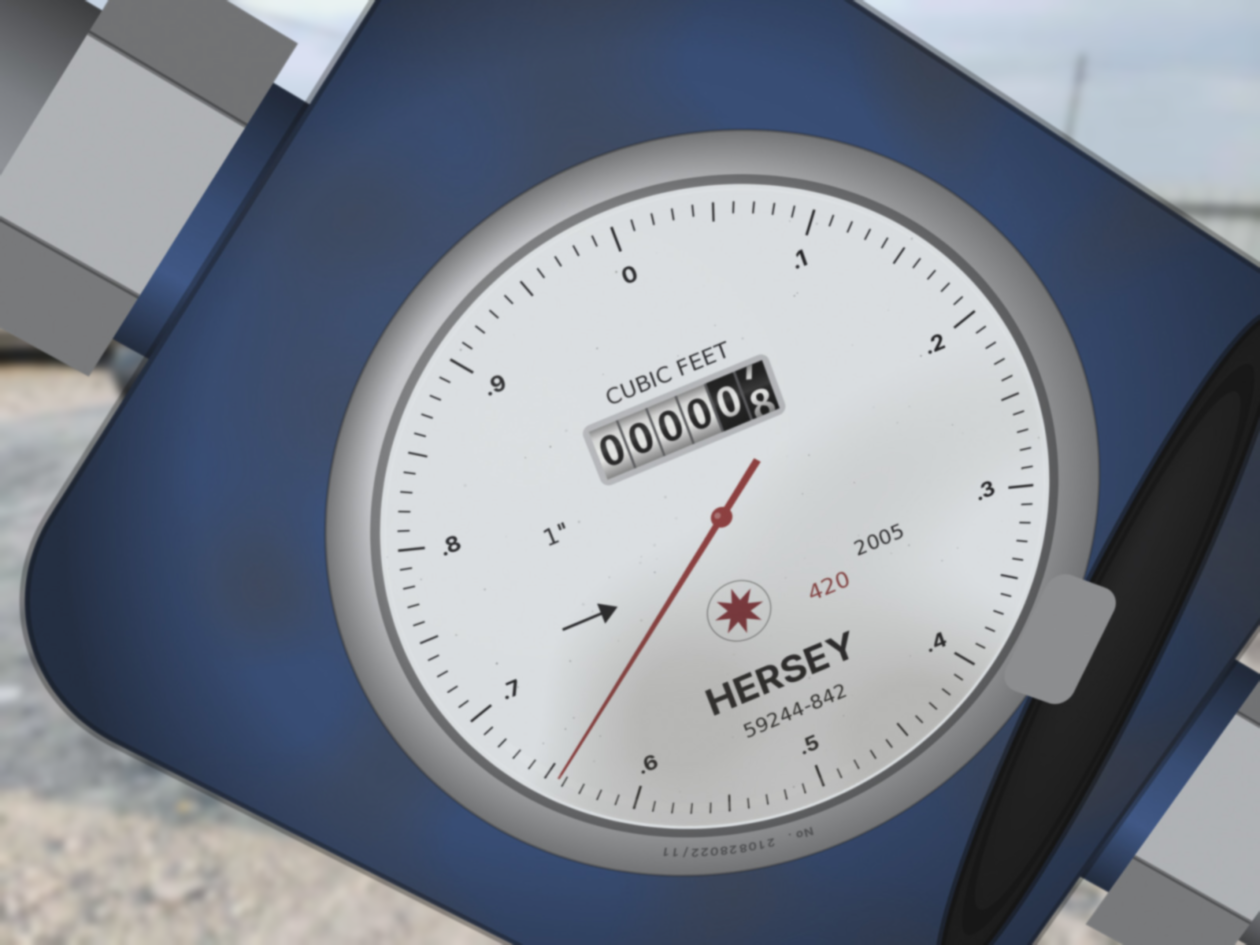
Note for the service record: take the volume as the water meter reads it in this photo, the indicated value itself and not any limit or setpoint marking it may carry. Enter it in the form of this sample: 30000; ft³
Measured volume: 7.64; ft³
